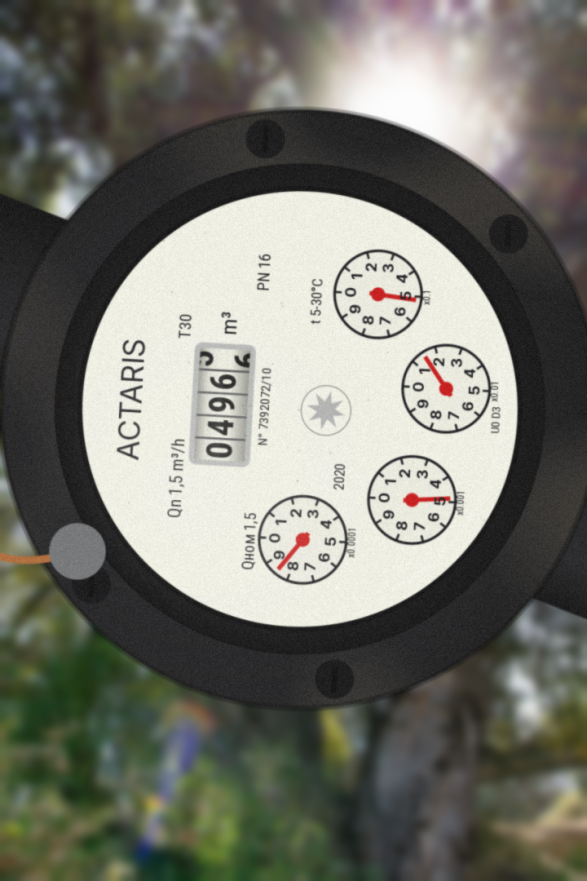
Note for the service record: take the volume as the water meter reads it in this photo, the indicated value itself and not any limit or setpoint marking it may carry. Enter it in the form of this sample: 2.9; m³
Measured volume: 4965.5148; m³
